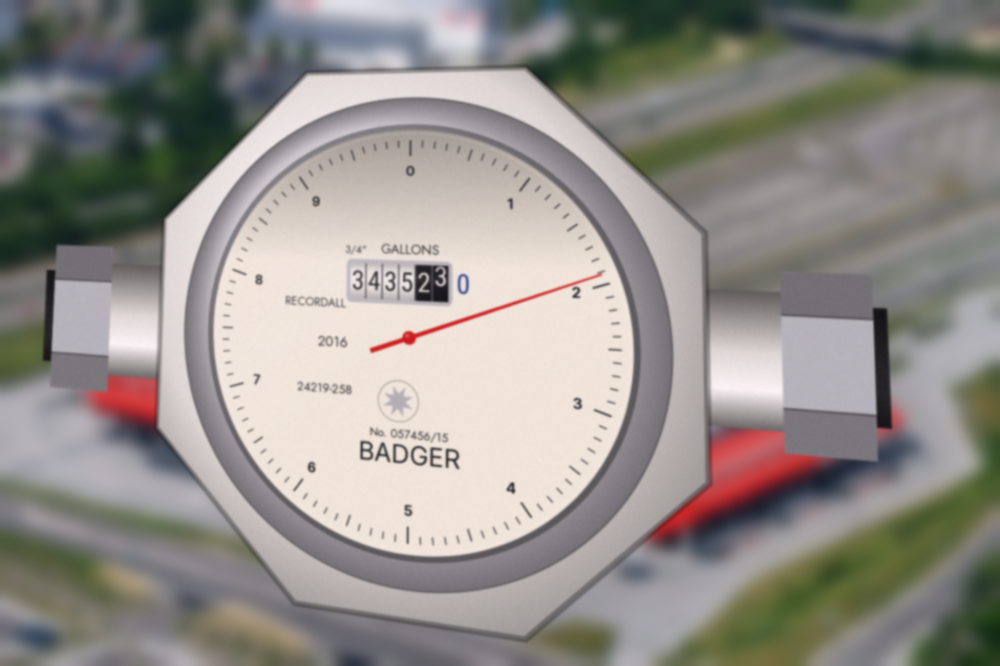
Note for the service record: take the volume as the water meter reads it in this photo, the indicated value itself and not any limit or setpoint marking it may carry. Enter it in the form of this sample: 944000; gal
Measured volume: 3435231.9; gal
